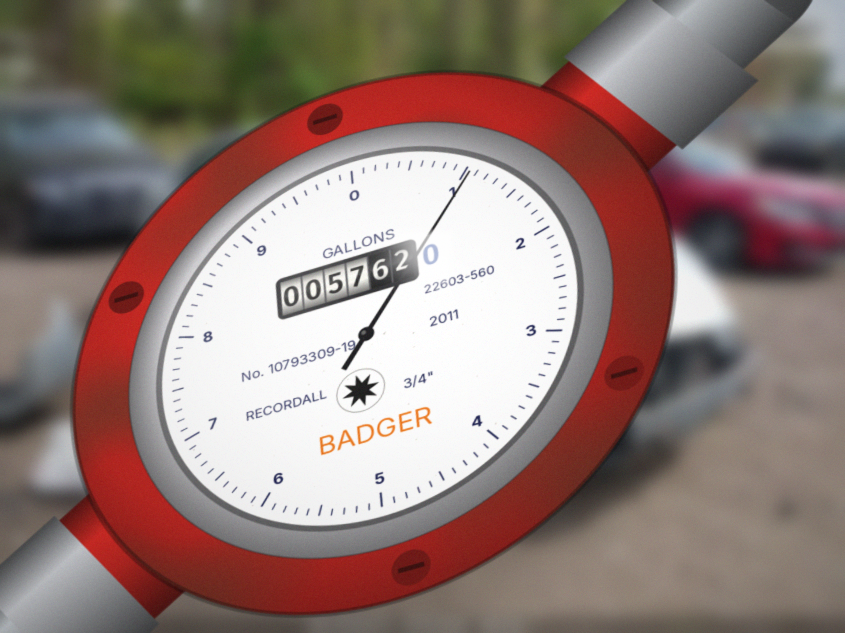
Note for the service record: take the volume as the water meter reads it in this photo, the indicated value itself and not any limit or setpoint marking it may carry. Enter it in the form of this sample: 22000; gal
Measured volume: 57621.0; gal
